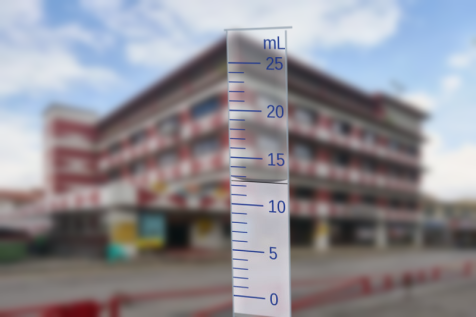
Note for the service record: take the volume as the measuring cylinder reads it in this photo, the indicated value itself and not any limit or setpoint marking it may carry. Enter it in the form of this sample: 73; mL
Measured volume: 12.5; mL
